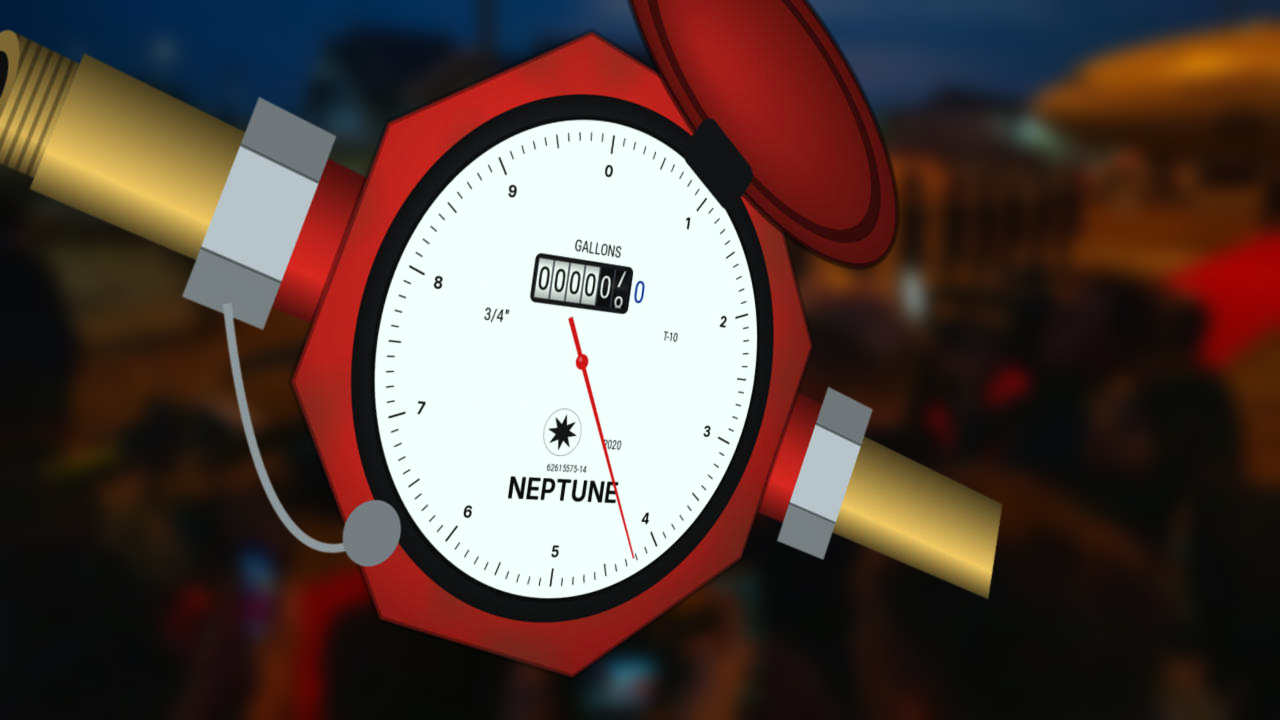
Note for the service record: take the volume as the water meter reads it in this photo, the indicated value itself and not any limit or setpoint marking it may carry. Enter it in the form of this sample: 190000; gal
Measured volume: 74.2; gal
